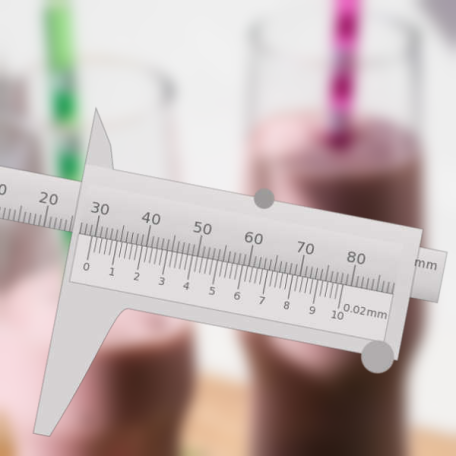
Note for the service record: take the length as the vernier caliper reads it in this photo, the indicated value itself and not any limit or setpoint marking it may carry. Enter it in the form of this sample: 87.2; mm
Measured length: 29.4; mm
